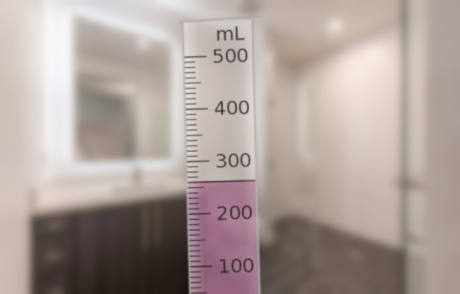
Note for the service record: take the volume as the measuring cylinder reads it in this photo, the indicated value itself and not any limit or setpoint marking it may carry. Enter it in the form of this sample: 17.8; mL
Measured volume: 260; mL
